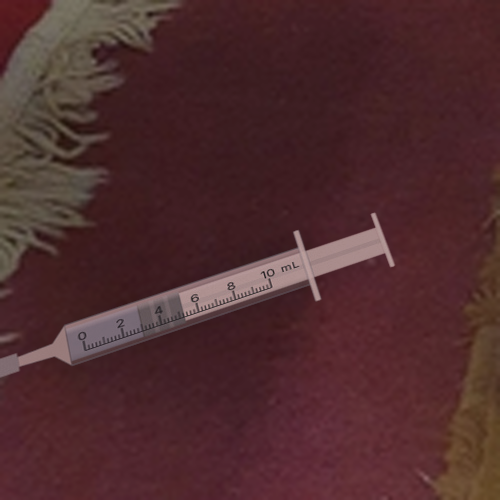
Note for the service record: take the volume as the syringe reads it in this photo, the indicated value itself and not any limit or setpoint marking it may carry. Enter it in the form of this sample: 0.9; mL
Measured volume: 3; mL
